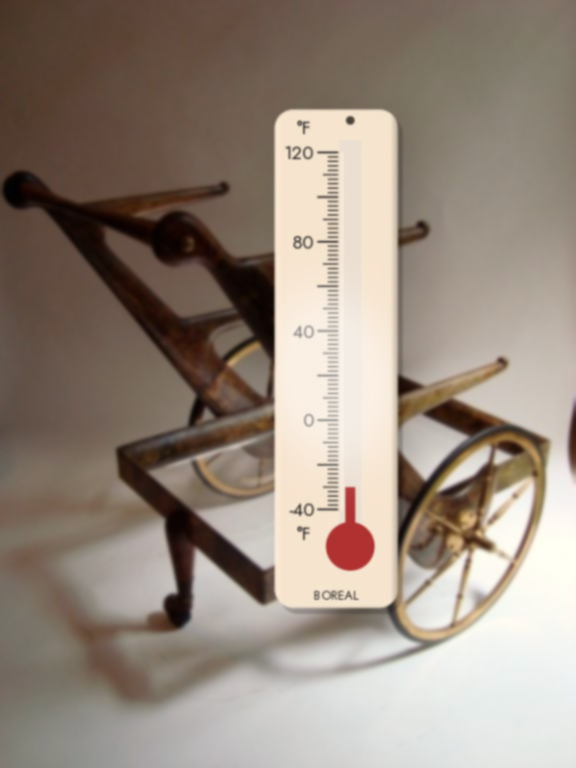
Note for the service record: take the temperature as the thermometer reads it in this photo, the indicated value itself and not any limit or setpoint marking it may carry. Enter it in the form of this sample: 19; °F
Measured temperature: -30; °F
